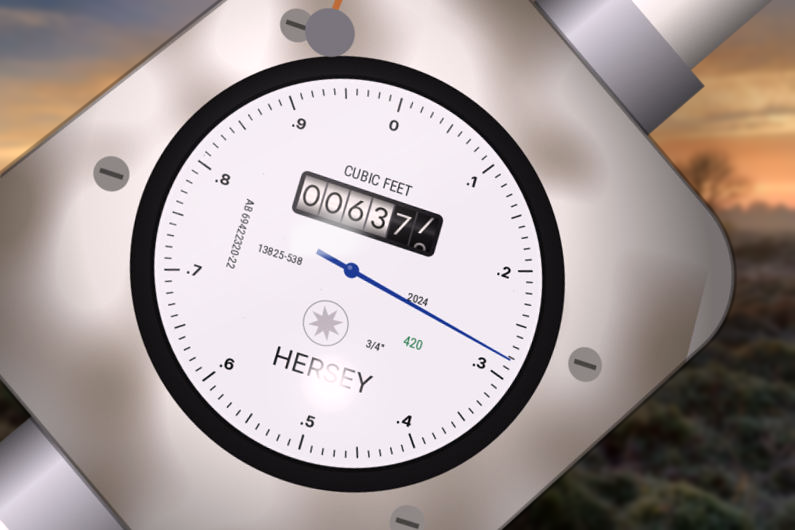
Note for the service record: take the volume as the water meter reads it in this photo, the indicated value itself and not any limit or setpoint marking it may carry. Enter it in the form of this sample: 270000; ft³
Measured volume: 6377.28; ft³
